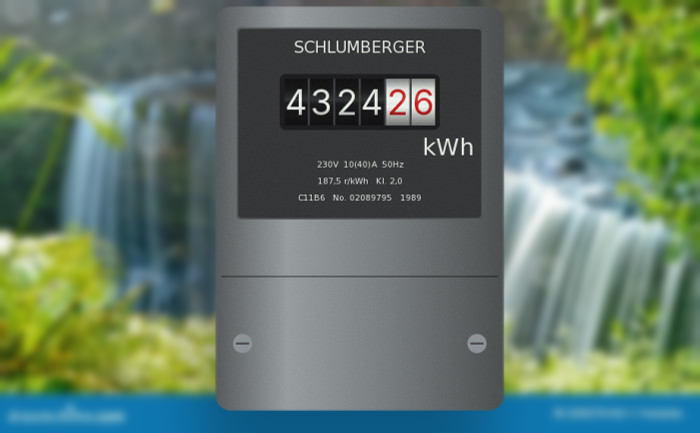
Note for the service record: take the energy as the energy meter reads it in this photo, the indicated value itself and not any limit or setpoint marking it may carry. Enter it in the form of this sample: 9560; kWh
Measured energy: 4324.26; kWh
